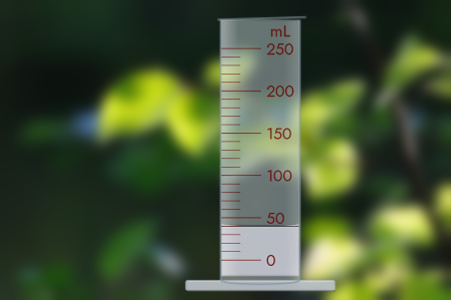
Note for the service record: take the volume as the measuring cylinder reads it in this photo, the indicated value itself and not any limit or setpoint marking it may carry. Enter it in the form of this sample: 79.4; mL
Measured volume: 40; mL
